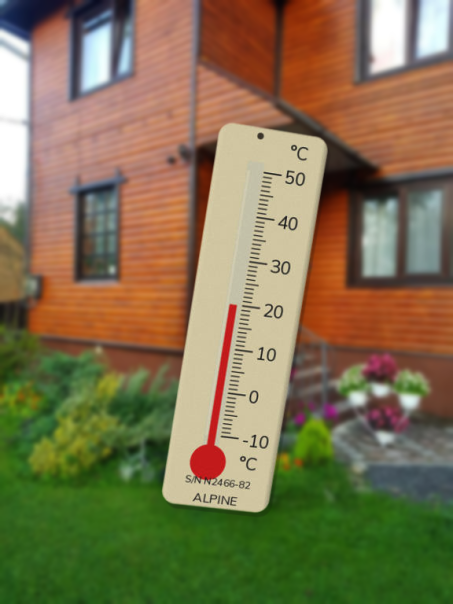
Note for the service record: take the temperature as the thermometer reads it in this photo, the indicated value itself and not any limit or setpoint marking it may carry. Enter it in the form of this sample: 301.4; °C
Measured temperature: 20; °C
